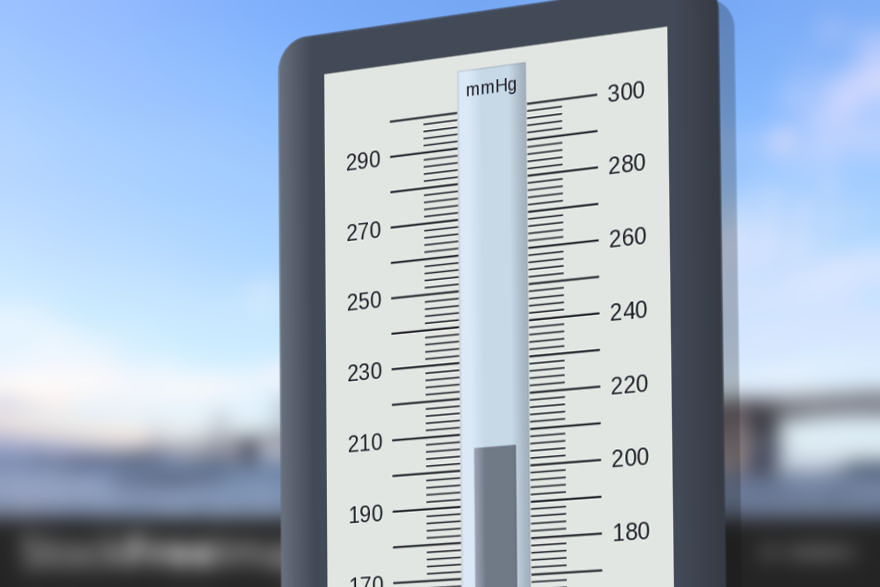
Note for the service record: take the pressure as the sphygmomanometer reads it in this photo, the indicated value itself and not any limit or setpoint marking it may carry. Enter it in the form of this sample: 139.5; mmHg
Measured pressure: 206; mmHg
